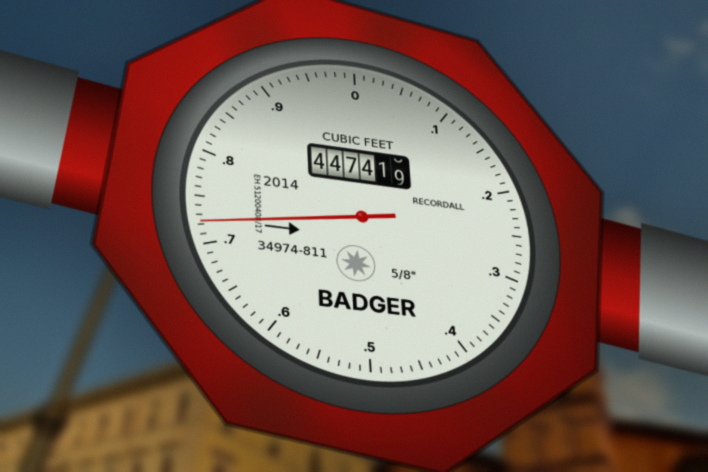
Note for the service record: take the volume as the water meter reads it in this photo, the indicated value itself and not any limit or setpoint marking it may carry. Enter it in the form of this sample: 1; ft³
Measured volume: 447418.72; ft³
